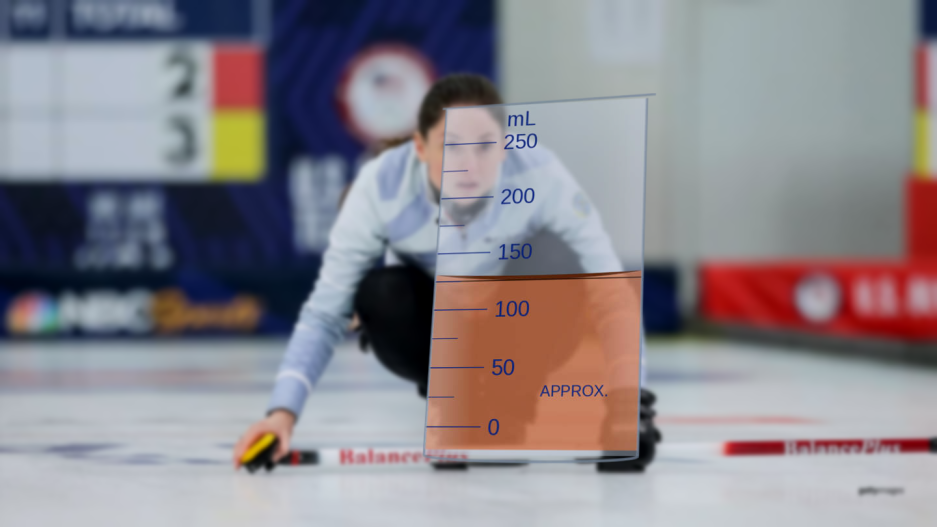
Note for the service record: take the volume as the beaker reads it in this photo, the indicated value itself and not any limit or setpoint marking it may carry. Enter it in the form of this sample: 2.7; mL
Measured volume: 125; mL
